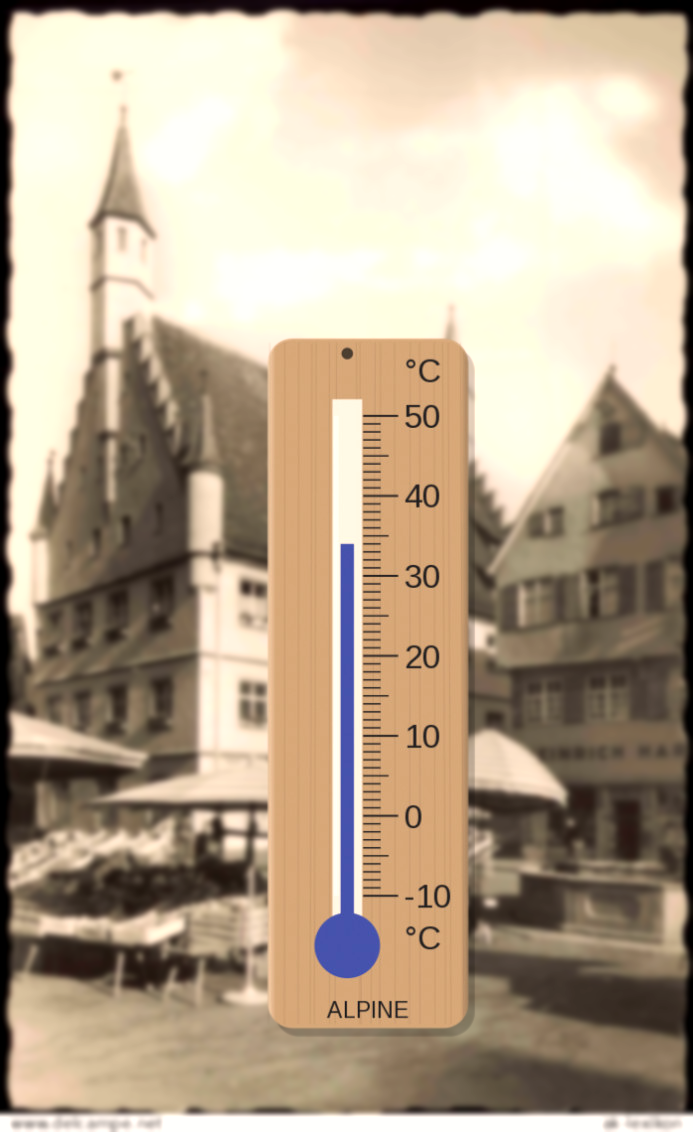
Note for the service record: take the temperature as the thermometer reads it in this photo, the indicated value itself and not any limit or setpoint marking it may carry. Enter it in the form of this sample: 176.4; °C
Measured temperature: 34; °C
